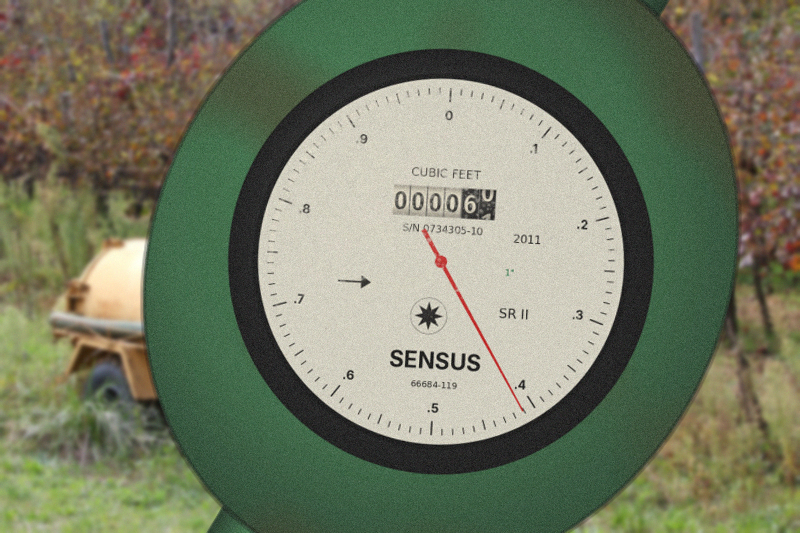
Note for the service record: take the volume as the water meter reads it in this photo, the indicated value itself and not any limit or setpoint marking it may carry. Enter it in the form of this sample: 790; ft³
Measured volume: 60.41; ft³
